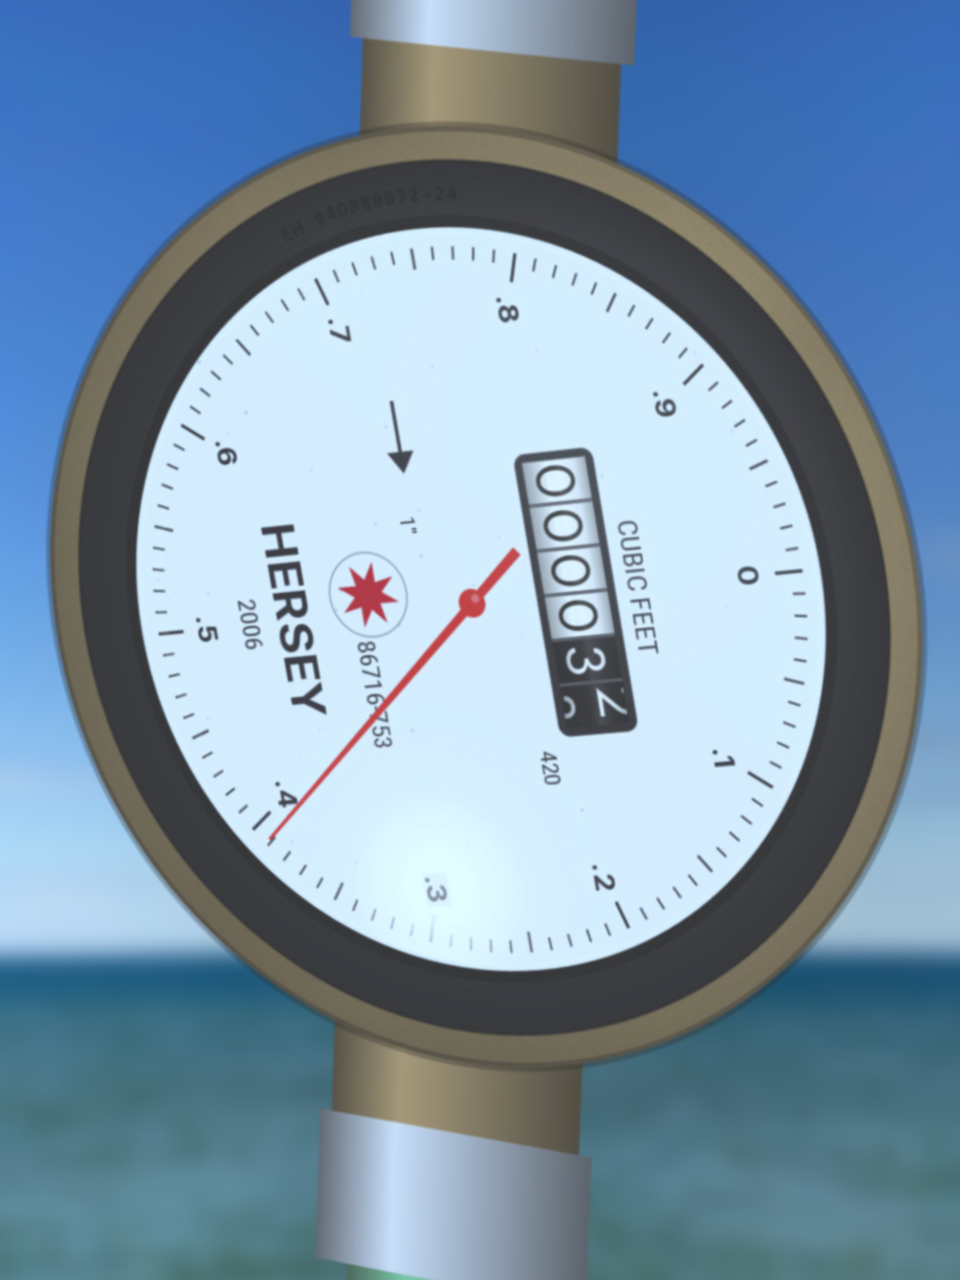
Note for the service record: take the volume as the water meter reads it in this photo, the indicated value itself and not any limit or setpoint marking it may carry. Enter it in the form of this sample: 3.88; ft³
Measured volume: 32.39; ft³
